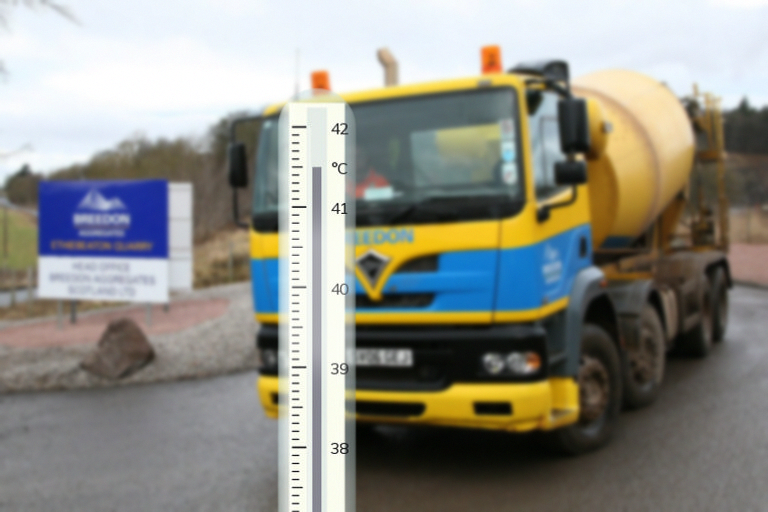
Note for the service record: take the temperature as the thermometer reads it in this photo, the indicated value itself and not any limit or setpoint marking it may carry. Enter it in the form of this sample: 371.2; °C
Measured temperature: 41.5; °C
